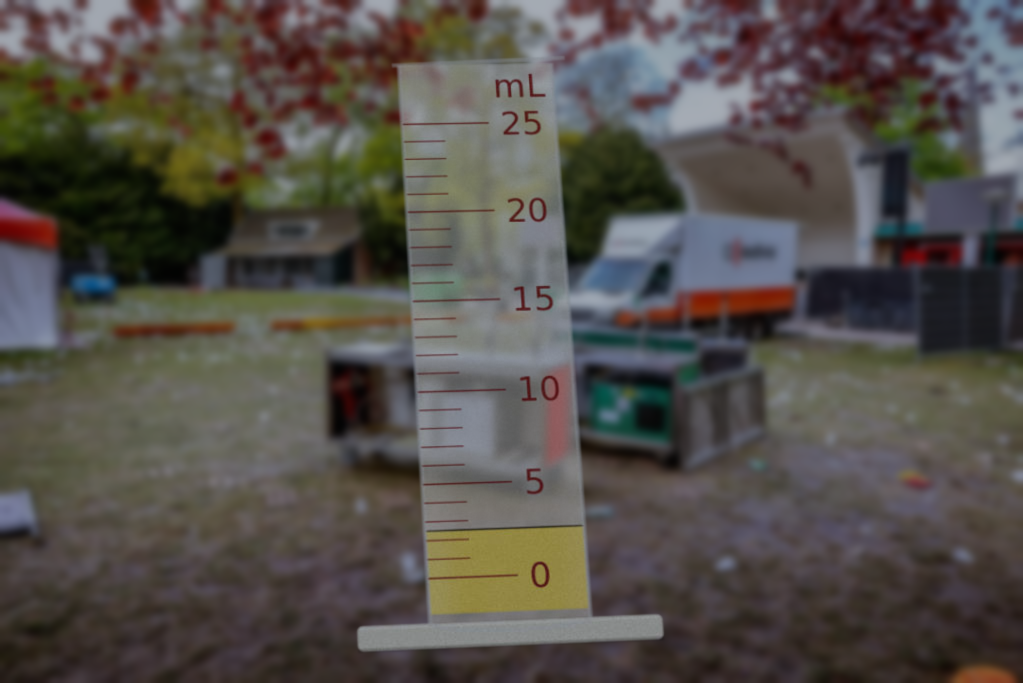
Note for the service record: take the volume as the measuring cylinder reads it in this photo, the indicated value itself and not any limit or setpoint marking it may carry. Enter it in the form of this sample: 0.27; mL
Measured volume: 2.5; mL
